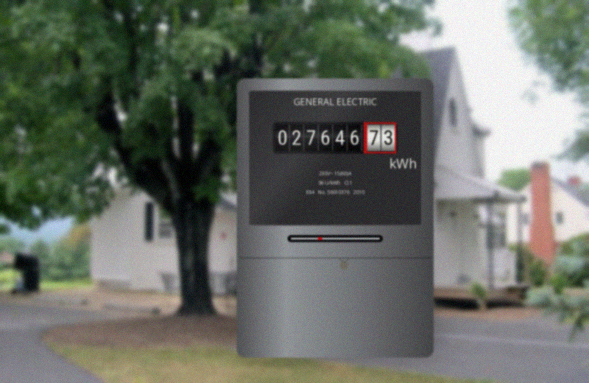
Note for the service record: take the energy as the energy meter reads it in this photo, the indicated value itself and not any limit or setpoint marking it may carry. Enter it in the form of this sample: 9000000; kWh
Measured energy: 27646.73; kWh
